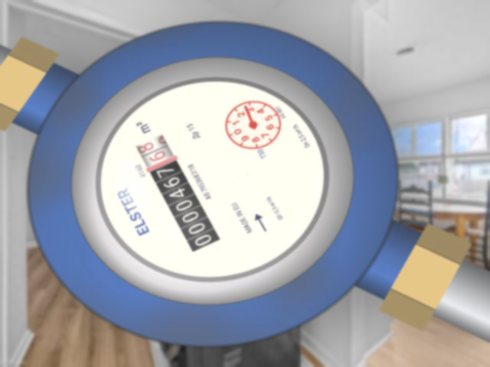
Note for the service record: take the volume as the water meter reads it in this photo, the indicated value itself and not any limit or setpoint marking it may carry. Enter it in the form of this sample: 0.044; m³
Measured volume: 467.682; m³
